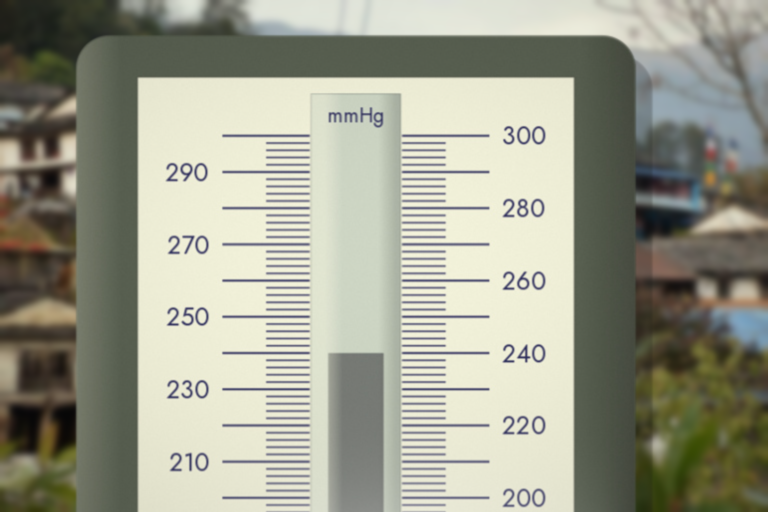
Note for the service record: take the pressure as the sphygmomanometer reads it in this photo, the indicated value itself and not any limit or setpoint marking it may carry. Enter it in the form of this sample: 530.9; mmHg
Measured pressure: 240; mmHg
